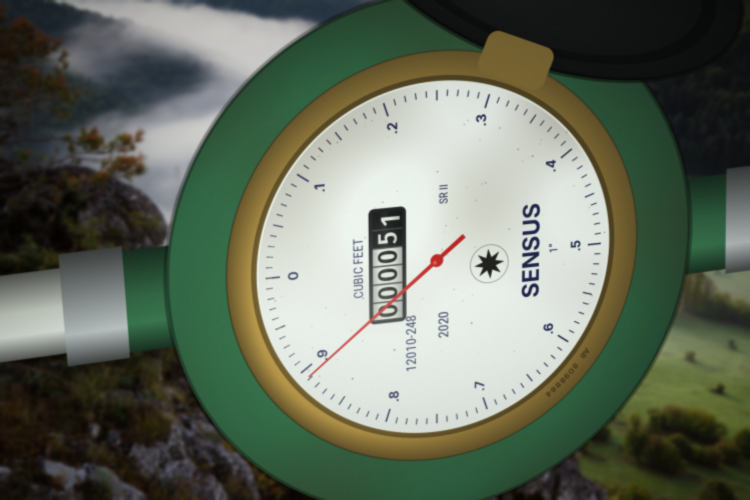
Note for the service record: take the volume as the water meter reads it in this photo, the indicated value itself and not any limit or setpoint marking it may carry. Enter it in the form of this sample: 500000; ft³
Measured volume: 50.89; ft³
